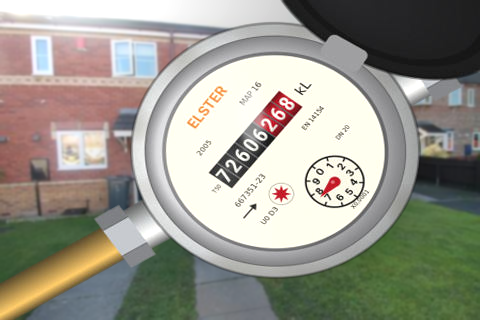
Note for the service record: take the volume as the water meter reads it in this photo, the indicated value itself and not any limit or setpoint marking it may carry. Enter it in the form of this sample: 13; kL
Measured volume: 72606.2687; kL
